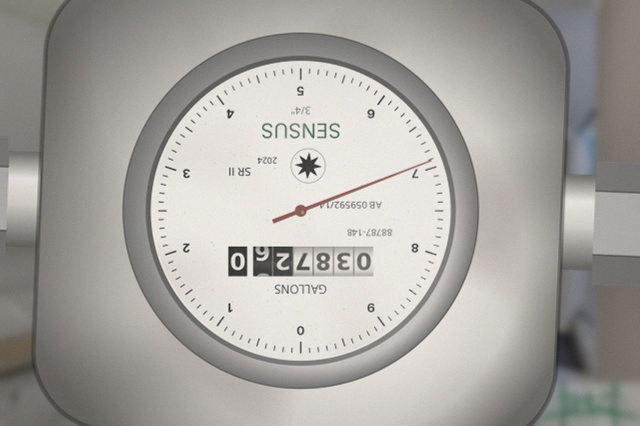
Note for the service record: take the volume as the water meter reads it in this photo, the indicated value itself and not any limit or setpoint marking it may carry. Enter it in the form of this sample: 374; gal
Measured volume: 387256.9; gal
